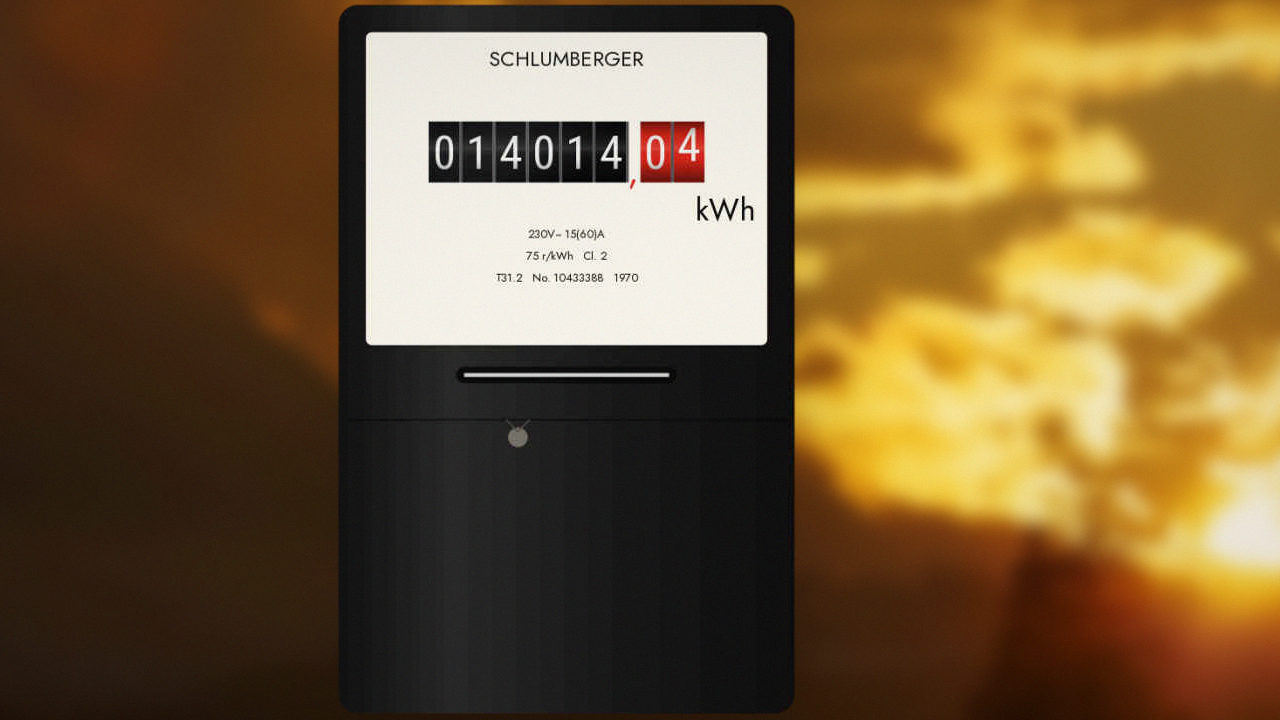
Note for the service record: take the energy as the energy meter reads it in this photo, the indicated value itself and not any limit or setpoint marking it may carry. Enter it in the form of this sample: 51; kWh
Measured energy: 14014.04; kWh
